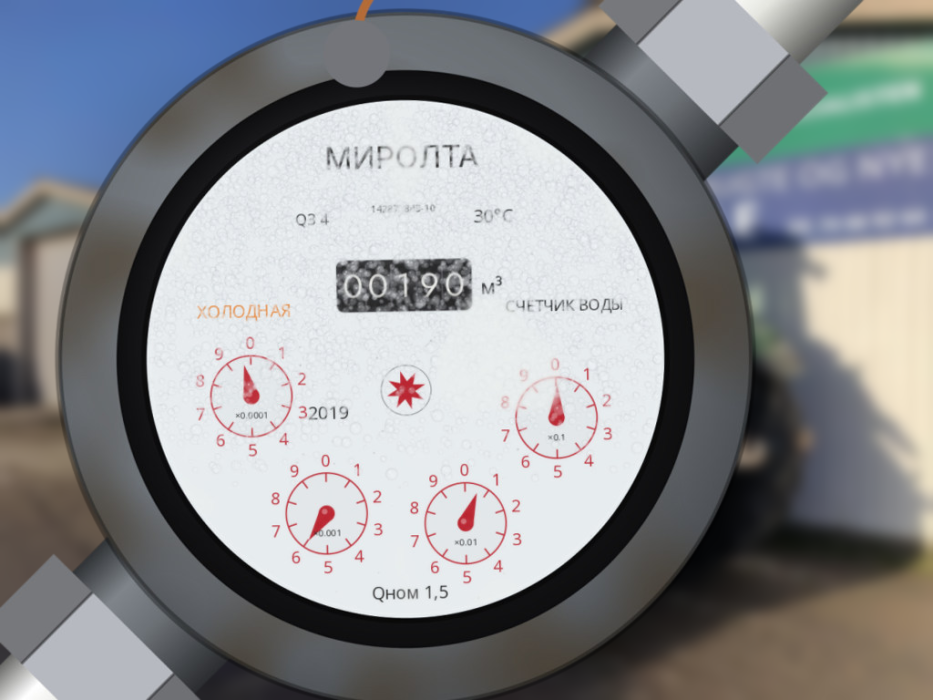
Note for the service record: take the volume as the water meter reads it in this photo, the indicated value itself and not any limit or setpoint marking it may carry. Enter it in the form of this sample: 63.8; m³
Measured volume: 190.0059; m³
